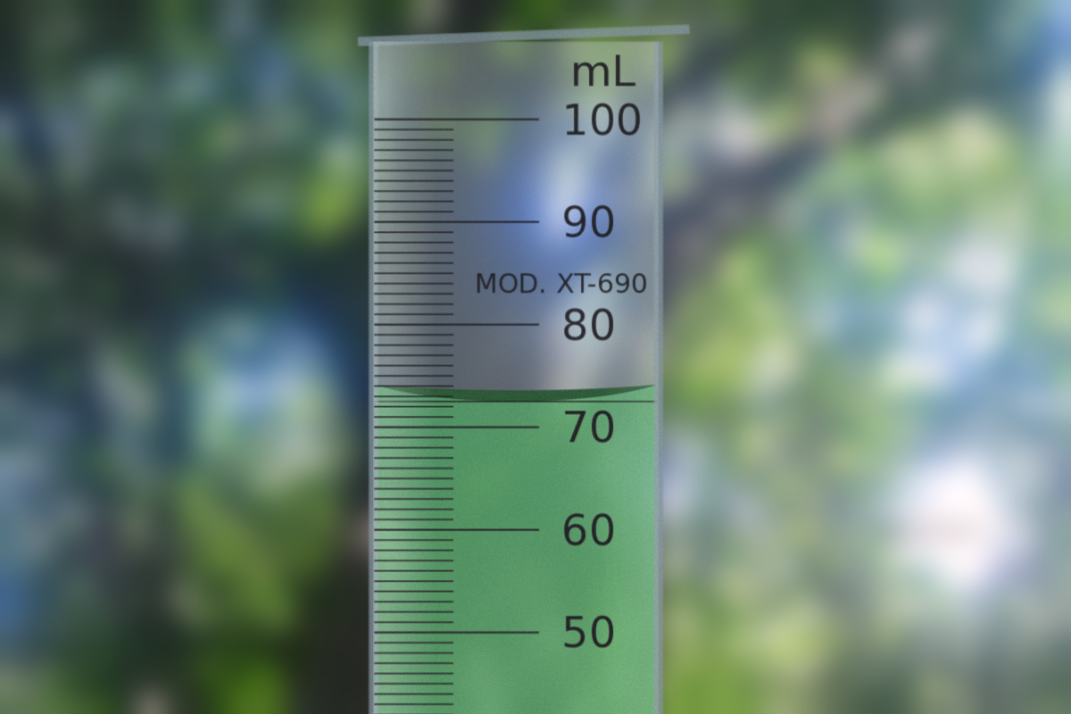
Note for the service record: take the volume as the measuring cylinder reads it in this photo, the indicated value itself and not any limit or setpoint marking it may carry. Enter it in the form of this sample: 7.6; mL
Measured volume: 72.5; mL
